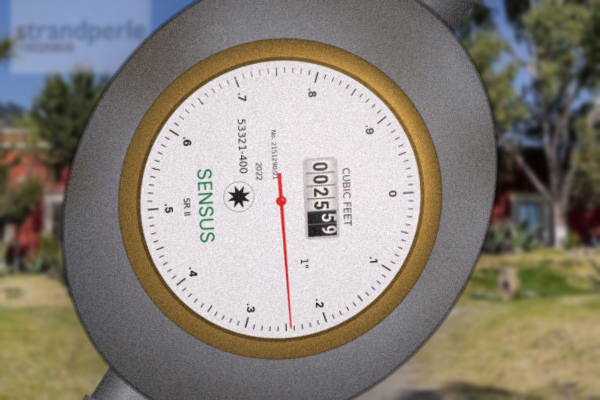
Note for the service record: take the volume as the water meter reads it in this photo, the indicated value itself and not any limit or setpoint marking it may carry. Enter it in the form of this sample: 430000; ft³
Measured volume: 2559.24; ft³
